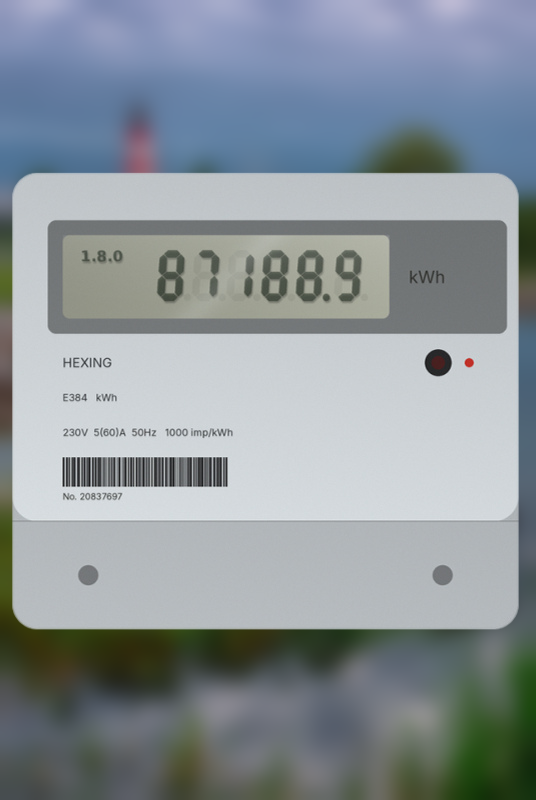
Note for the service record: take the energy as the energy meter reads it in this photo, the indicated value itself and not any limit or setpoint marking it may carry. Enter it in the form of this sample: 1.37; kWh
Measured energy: 87188.9; kWh
